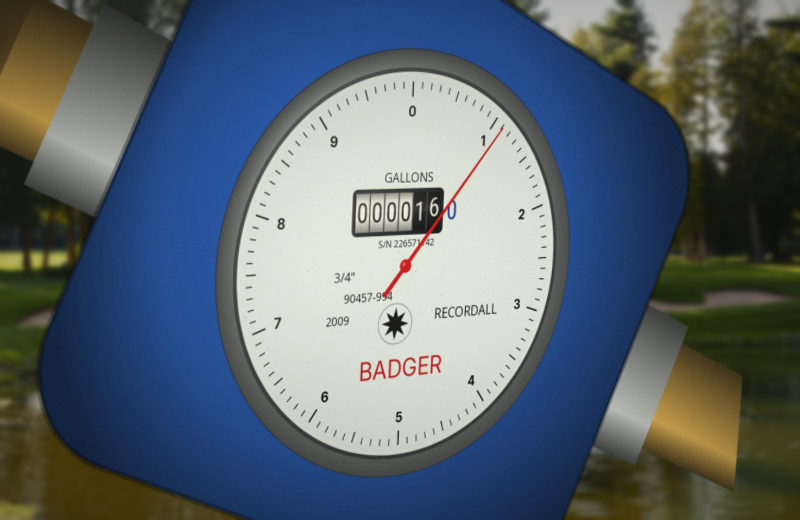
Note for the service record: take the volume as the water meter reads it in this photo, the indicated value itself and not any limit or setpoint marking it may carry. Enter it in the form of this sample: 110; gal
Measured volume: 161.1; gal
